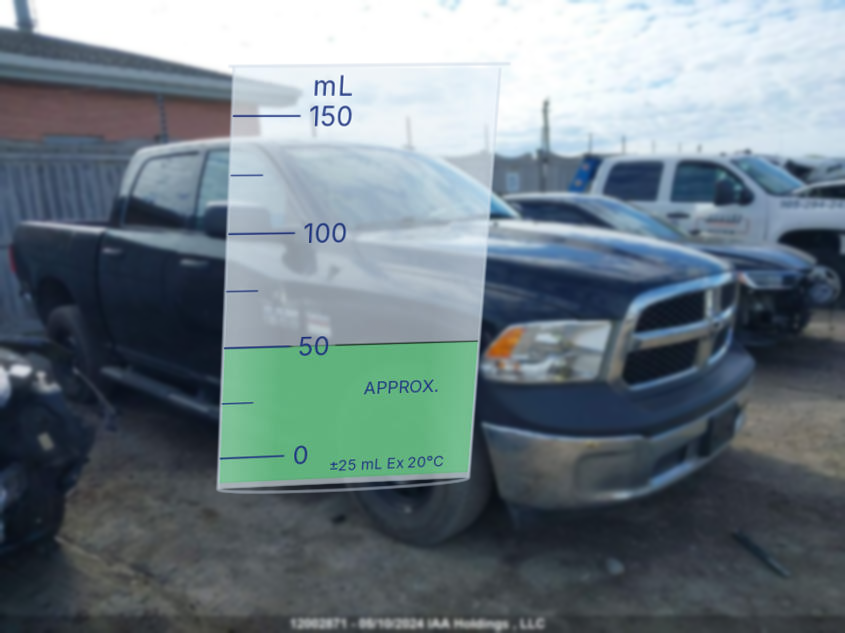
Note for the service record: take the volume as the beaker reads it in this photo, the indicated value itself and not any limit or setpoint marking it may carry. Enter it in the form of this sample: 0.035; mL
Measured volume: 50; mL
